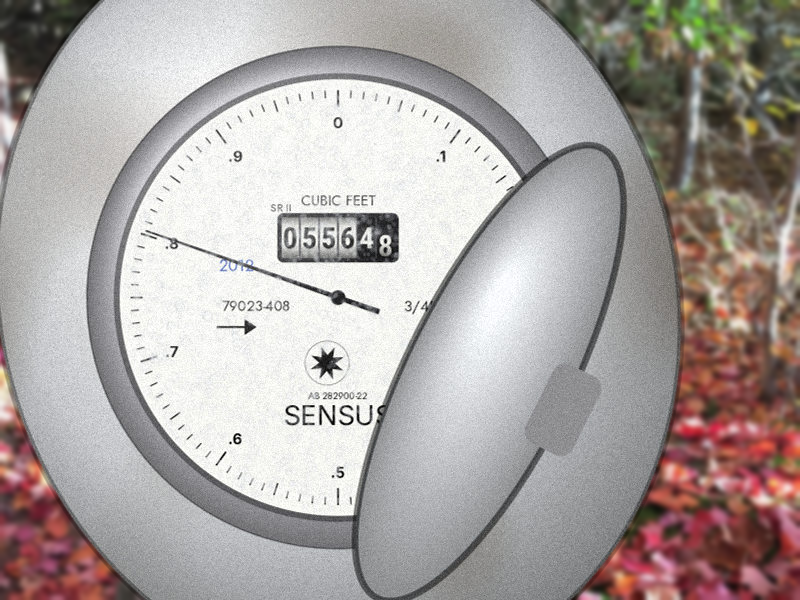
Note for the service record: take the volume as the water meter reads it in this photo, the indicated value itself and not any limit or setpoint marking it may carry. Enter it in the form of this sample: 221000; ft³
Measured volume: 55647.80; ft³
